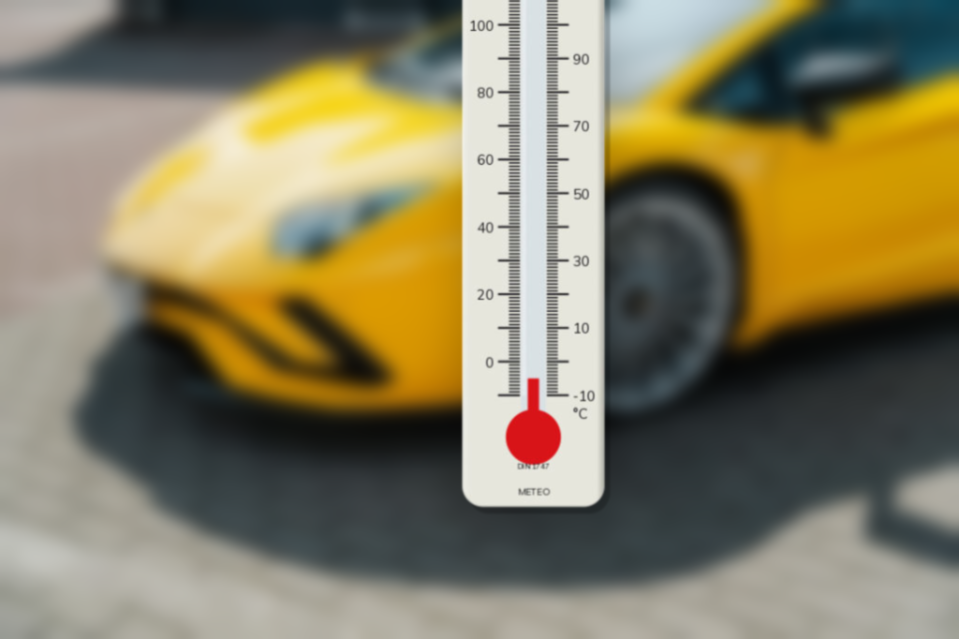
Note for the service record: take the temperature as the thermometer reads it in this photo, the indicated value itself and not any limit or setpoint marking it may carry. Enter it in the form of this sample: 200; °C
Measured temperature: -5; °C
